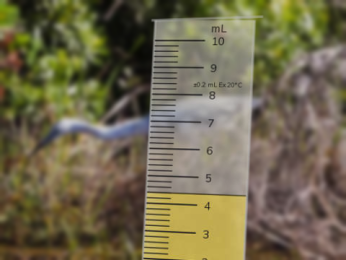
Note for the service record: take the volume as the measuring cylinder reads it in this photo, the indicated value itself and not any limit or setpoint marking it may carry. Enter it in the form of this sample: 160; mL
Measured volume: 4.4; mL
